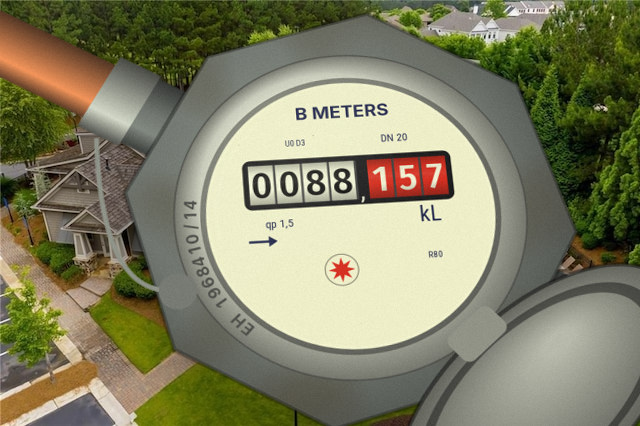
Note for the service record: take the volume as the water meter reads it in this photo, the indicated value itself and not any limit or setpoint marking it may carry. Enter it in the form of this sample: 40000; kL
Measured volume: 88.157; kL
